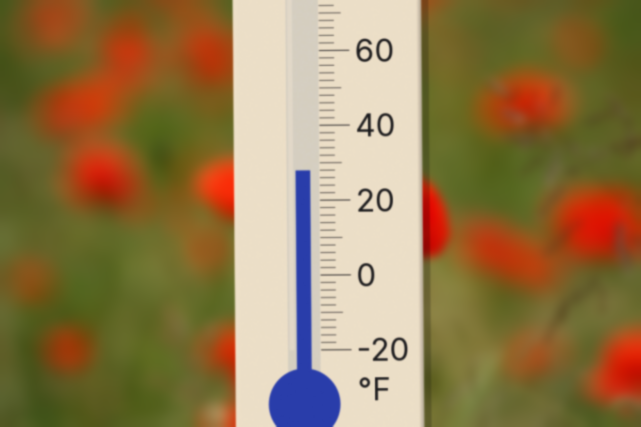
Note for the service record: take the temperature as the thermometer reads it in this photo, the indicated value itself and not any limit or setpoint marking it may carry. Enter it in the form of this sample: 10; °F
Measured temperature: 28; °F
